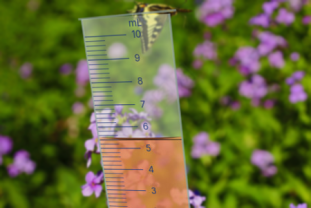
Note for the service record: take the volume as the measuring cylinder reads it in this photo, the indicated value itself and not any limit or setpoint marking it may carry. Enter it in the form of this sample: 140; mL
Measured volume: 5.4; mL
